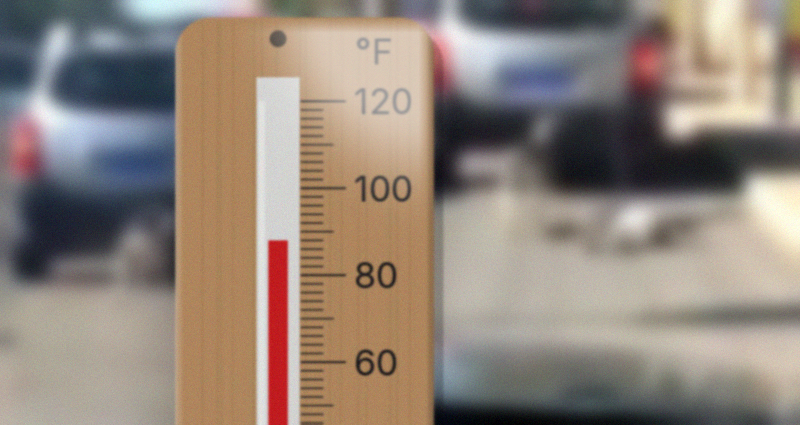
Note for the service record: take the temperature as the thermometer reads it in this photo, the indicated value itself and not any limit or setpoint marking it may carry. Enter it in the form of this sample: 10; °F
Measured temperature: 88; °F
